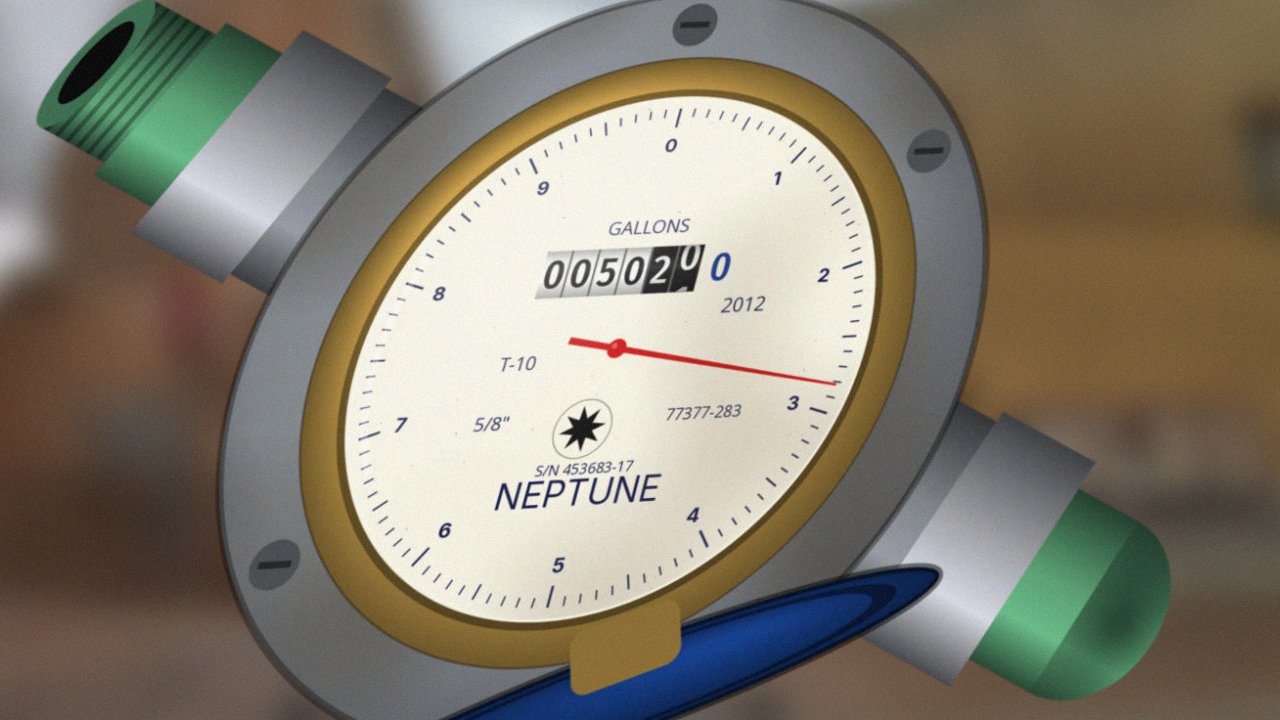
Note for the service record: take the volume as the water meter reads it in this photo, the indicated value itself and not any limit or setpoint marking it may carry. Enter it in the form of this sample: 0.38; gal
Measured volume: 50202.8; gal
